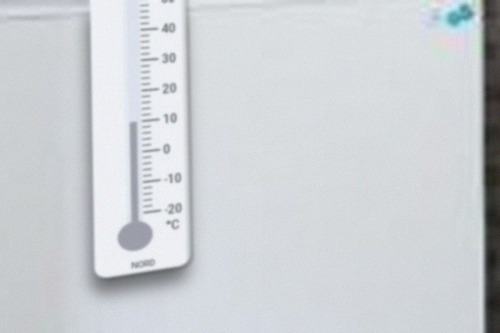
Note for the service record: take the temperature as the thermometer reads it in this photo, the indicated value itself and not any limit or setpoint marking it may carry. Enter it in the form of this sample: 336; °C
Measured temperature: 10; °C
